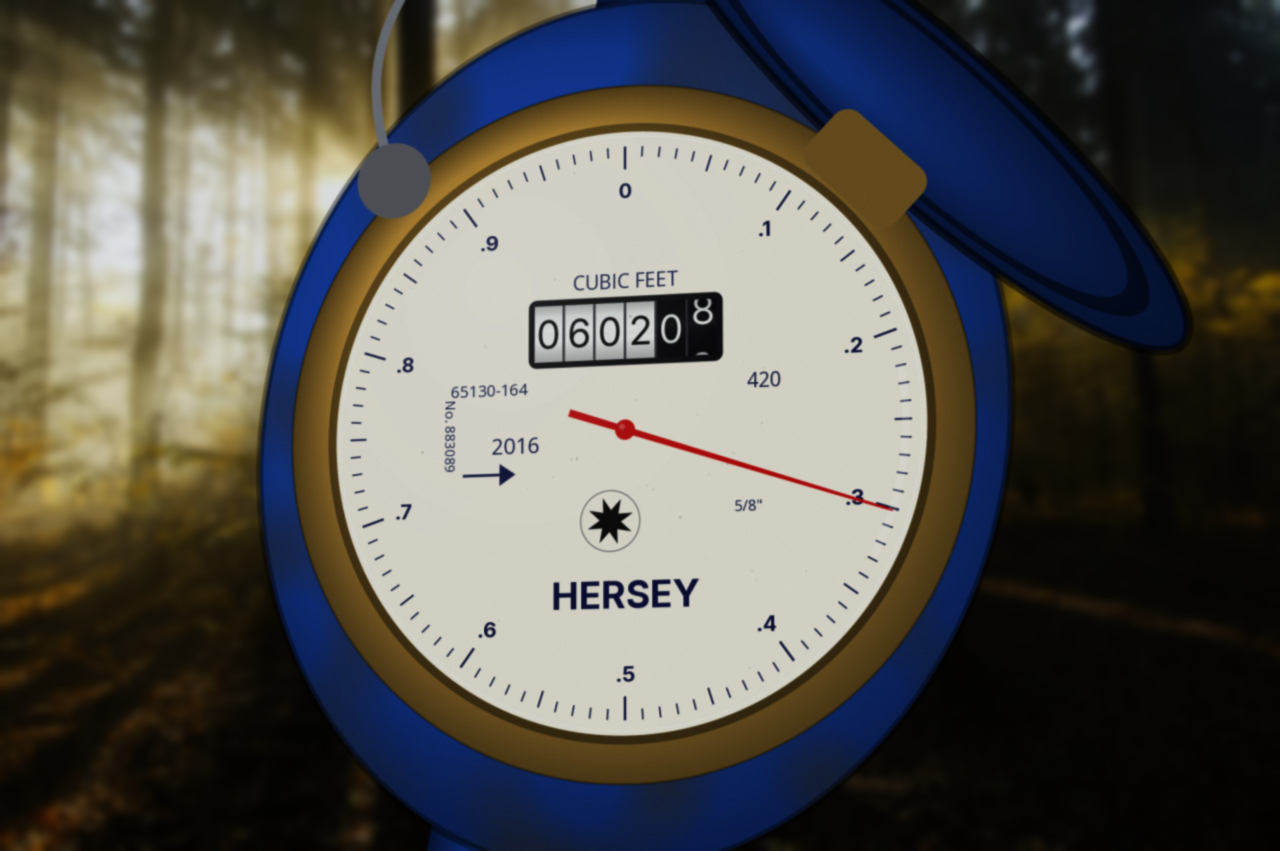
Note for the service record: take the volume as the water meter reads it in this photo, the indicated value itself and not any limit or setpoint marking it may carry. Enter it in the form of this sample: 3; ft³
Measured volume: 60208.30; ft³
